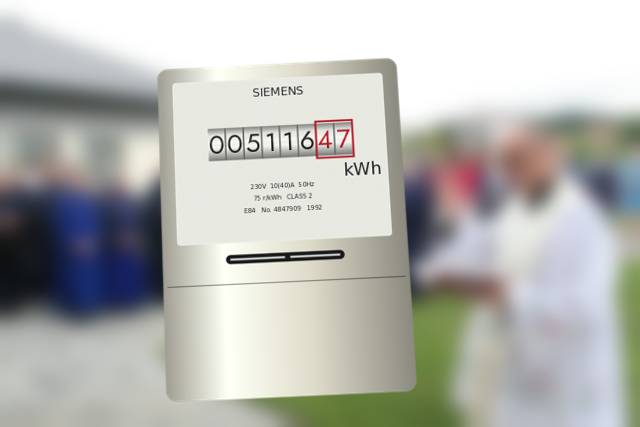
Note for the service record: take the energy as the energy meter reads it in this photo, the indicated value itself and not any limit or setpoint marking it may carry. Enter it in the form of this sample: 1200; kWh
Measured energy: 5116.47; kWh
